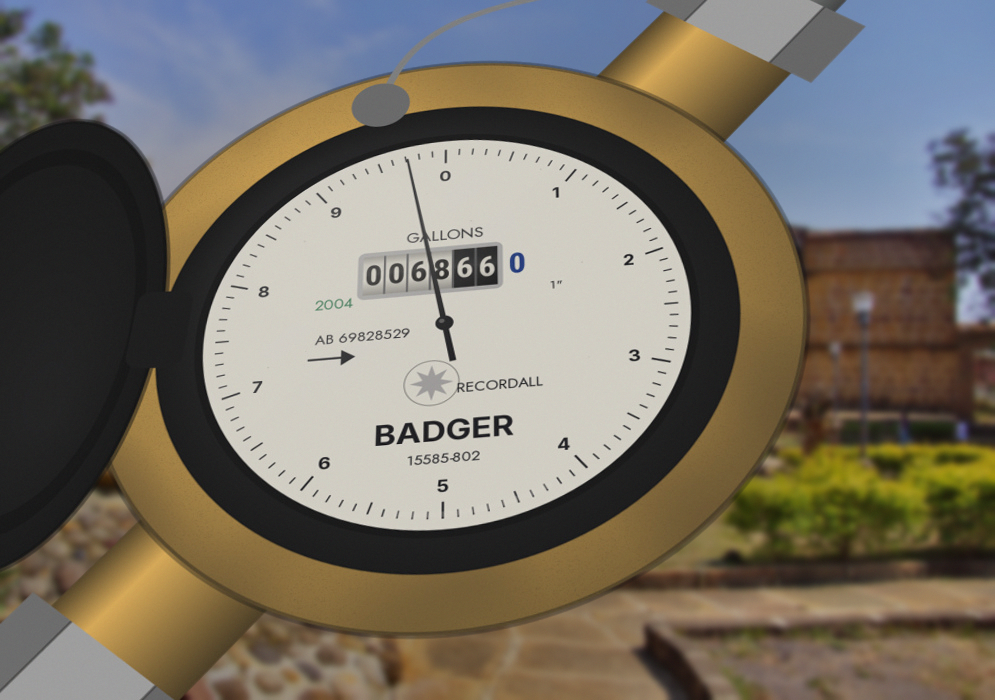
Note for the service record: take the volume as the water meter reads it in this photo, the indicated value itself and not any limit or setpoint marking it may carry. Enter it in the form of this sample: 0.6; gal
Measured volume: 68659.7; gal
